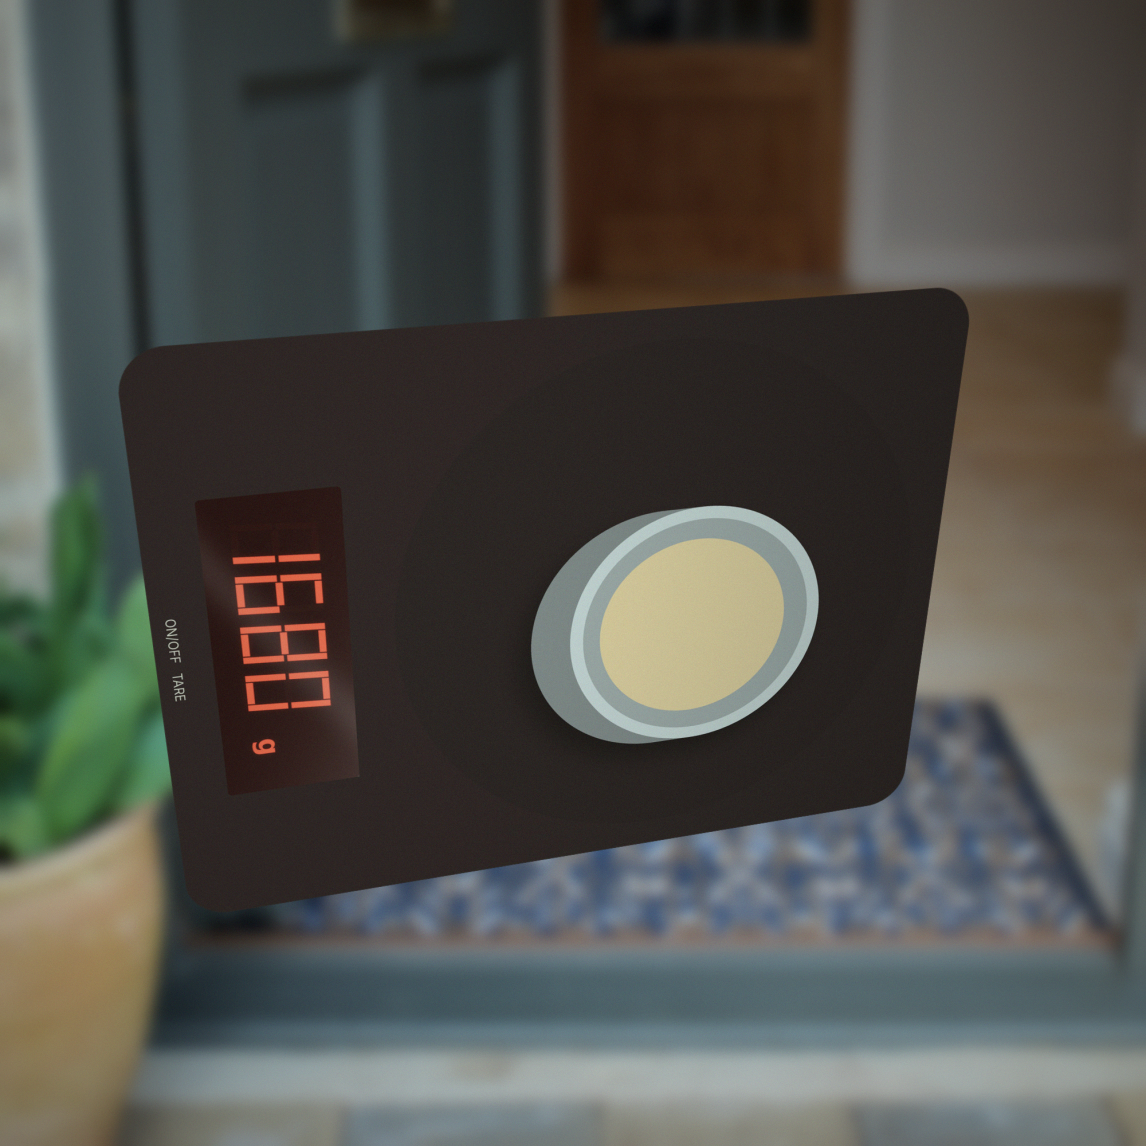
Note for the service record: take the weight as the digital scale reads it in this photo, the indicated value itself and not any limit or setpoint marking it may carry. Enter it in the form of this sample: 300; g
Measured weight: 1680; g
